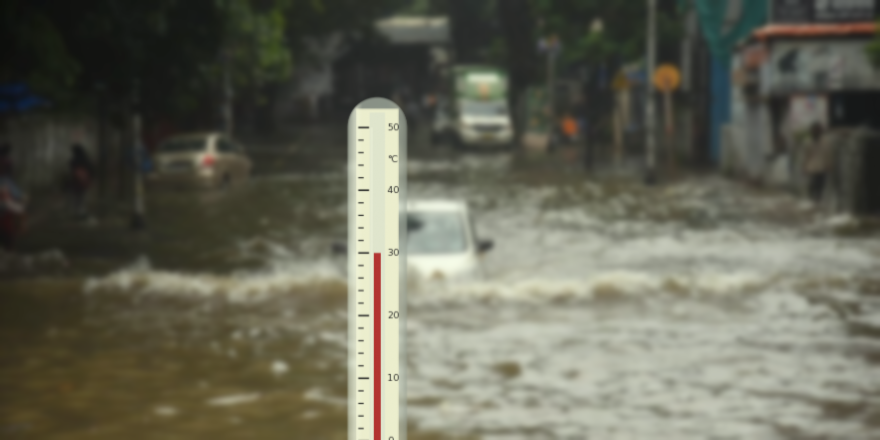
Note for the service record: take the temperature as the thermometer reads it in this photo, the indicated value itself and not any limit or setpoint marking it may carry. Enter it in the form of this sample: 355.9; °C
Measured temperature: 30; °C
